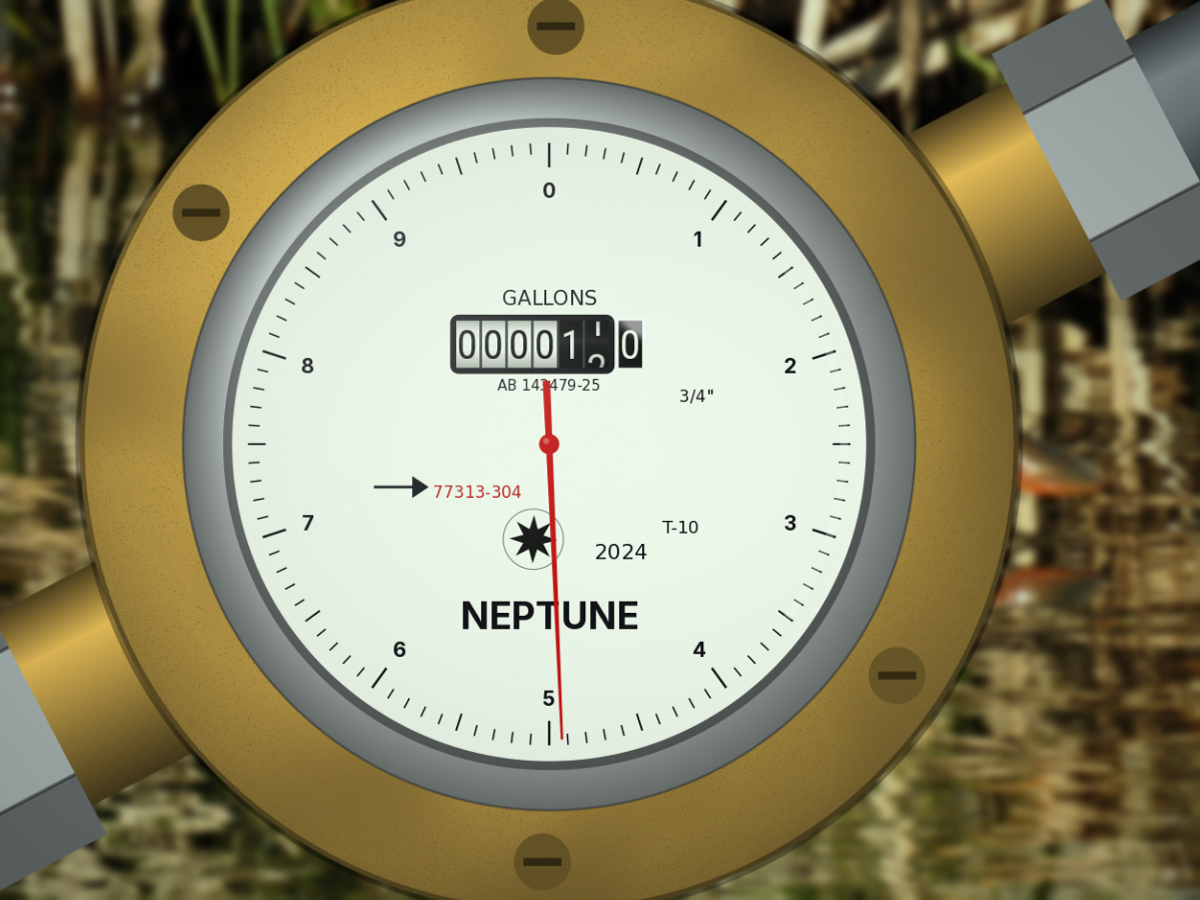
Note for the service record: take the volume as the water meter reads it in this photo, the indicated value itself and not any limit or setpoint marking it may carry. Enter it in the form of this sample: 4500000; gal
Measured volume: 114.9; gal
